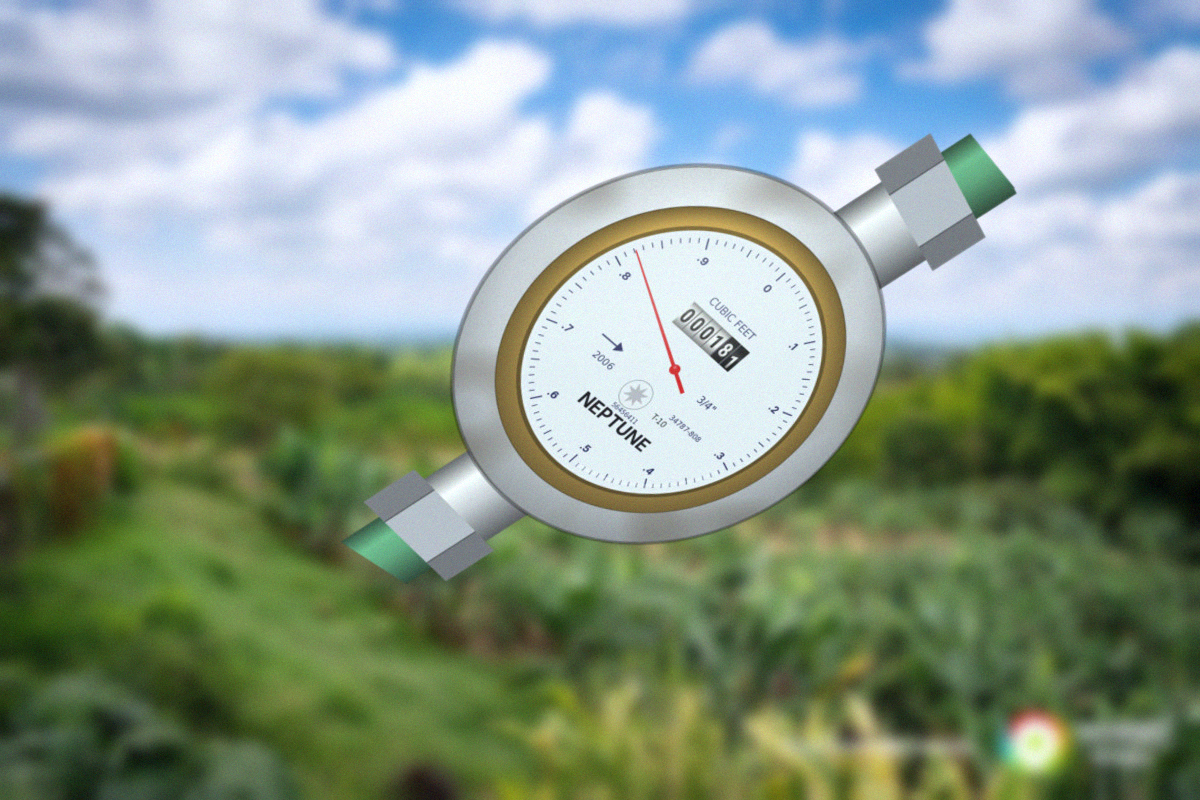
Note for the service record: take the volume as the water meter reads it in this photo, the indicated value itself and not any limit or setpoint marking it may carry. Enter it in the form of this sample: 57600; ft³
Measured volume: 180.82; ft³
